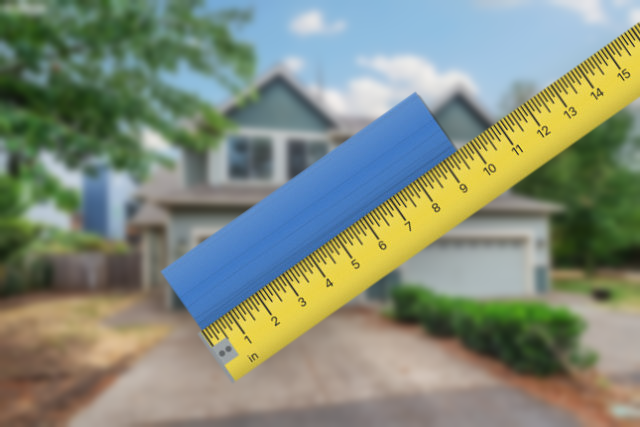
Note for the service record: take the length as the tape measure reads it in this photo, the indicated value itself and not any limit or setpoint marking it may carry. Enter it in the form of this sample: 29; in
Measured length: 9.5; in
